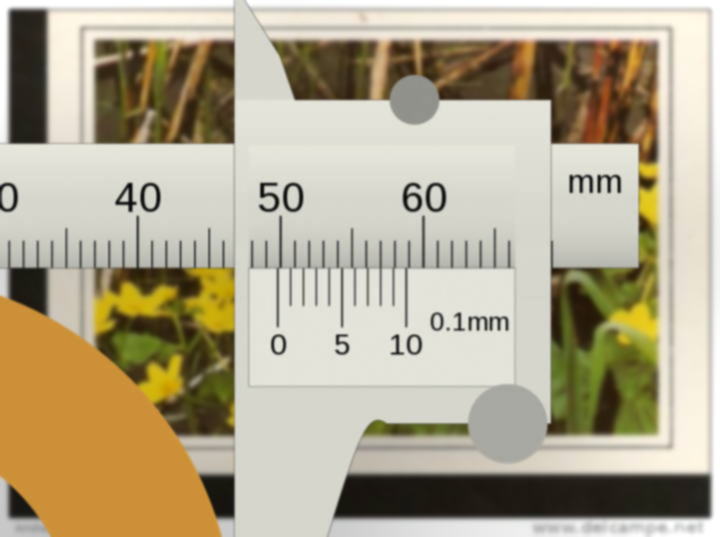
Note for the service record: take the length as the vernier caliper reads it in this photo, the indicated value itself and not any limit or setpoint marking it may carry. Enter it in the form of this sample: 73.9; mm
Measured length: 49.8; mm
